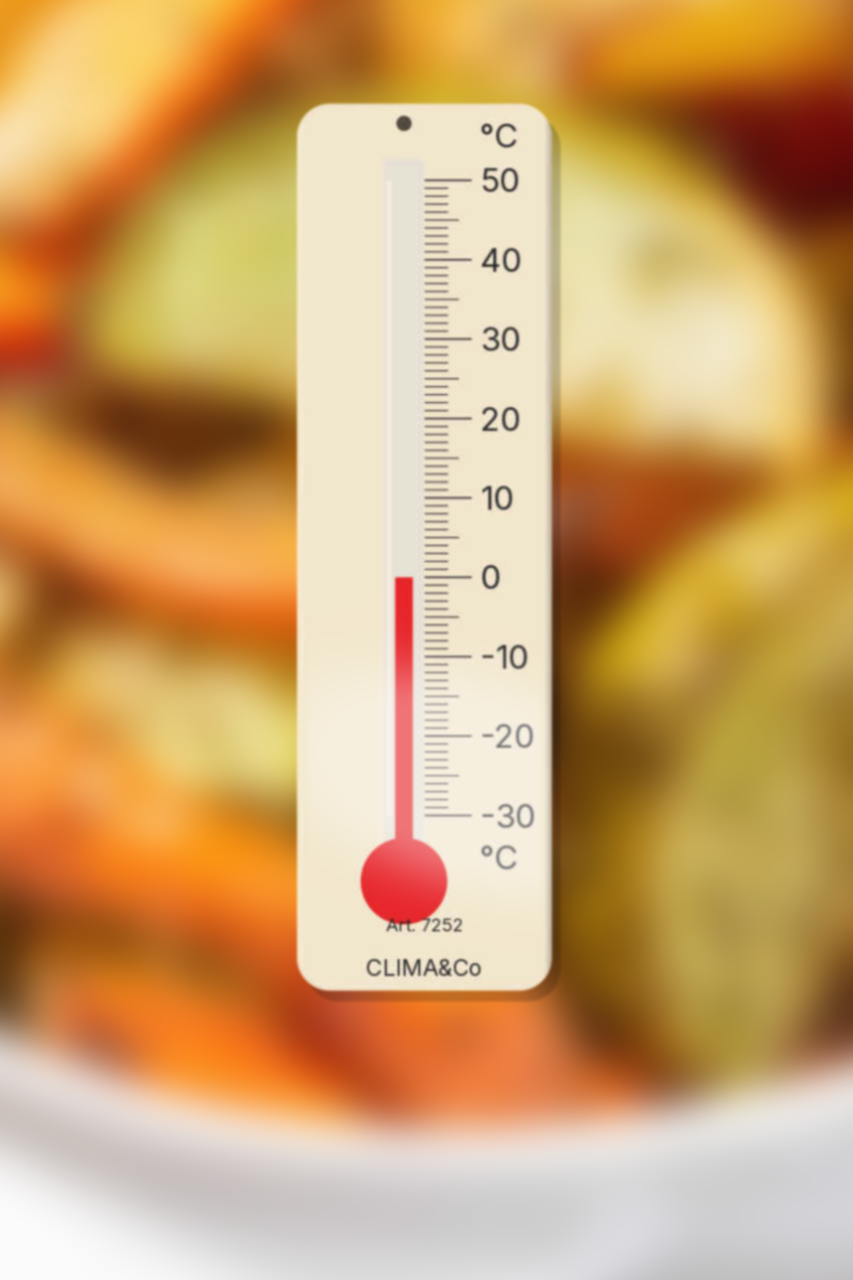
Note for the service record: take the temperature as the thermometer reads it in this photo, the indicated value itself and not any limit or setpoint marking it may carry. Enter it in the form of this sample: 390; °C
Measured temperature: 0; °C
